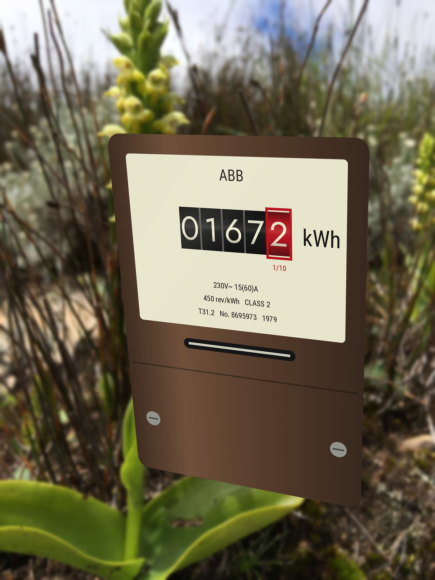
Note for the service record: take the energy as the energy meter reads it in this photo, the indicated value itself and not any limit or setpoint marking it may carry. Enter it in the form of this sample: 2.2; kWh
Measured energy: 167.2; kWh
